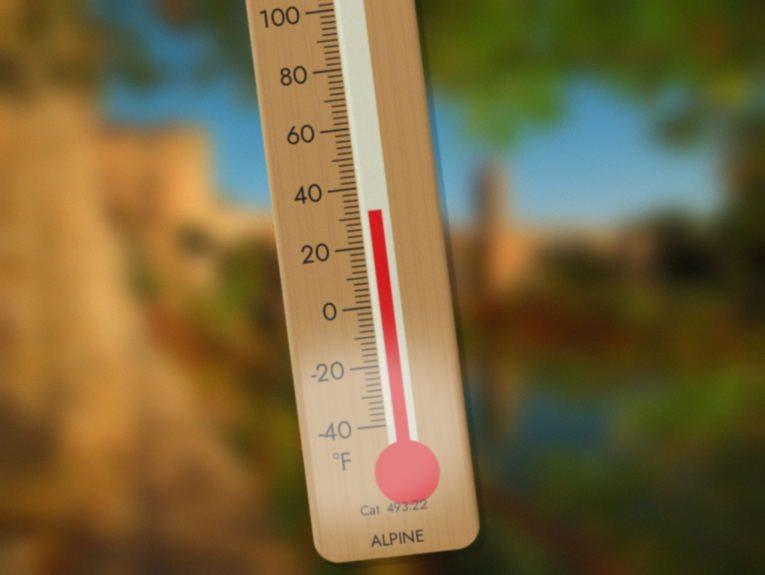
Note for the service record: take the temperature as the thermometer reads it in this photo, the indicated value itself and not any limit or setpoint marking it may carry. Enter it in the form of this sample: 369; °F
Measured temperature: 32; °F
